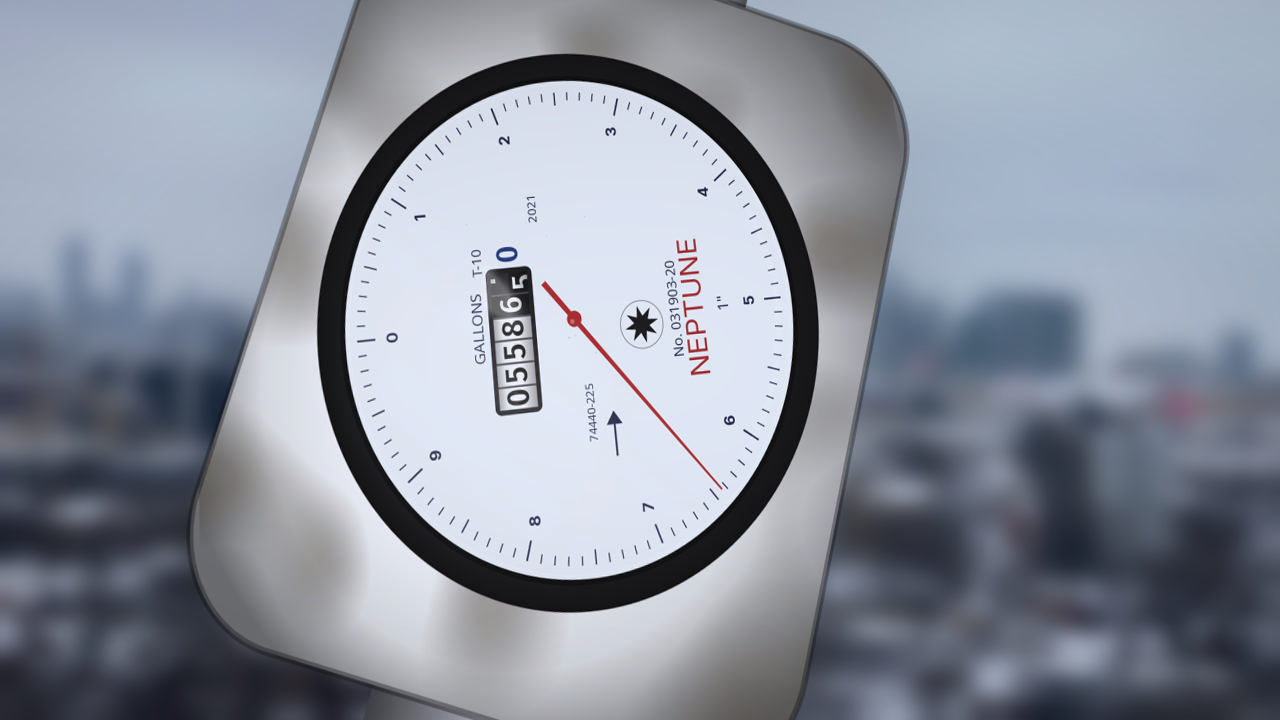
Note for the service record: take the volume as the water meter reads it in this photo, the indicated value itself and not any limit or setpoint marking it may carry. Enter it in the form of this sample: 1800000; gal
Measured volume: 558646.4; gal
